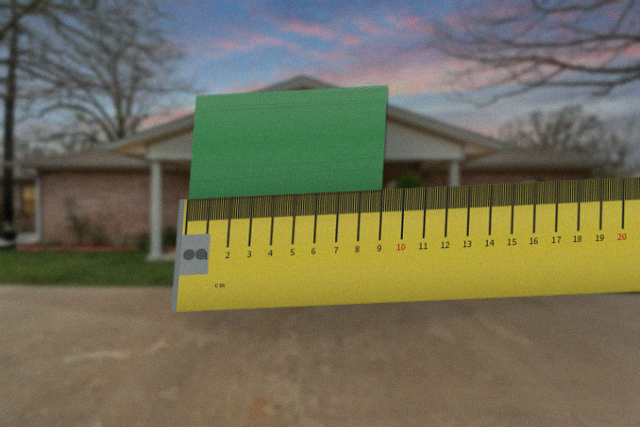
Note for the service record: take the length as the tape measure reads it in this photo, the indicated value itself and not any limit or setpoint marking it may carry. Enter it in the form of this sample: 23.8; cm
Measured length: 9; cm
